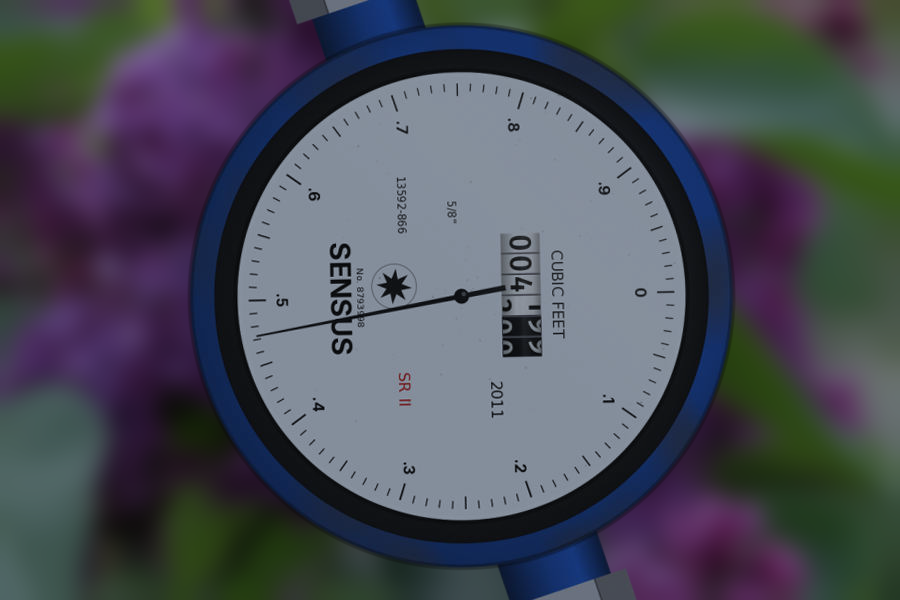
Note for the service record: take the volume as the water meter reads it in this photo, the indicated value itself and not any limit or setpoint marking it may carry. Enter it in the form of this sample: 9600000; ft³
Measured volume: 4199.47; ft³
